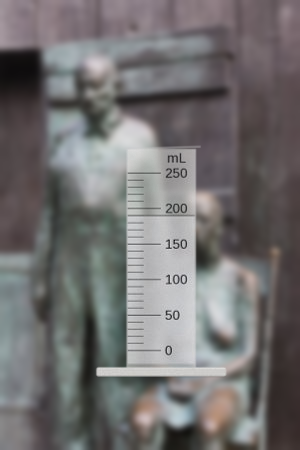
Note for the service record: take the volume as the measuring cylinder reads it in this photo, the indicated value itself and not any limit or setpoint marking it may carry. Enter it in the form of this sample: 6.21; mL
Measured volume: 190; mL
